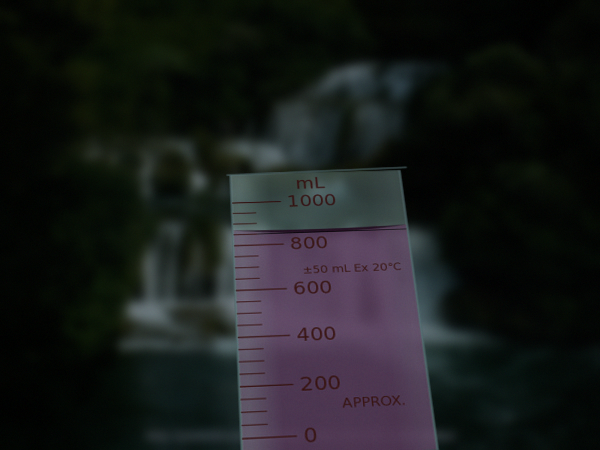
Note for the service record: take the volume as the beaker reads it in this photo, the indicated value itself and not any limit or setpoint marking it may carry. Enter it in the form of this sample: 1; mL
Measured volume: 850; mL
